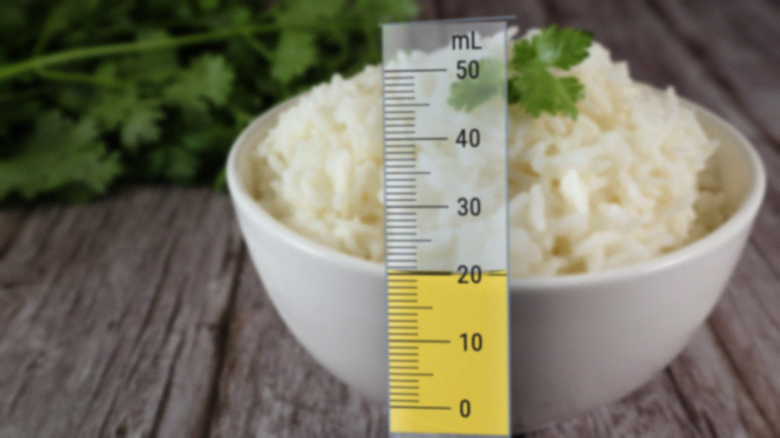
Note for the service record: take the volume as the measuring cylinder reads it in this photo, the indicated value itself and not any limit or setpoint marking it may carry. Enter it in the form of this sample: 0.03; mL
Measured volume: 20; mL
